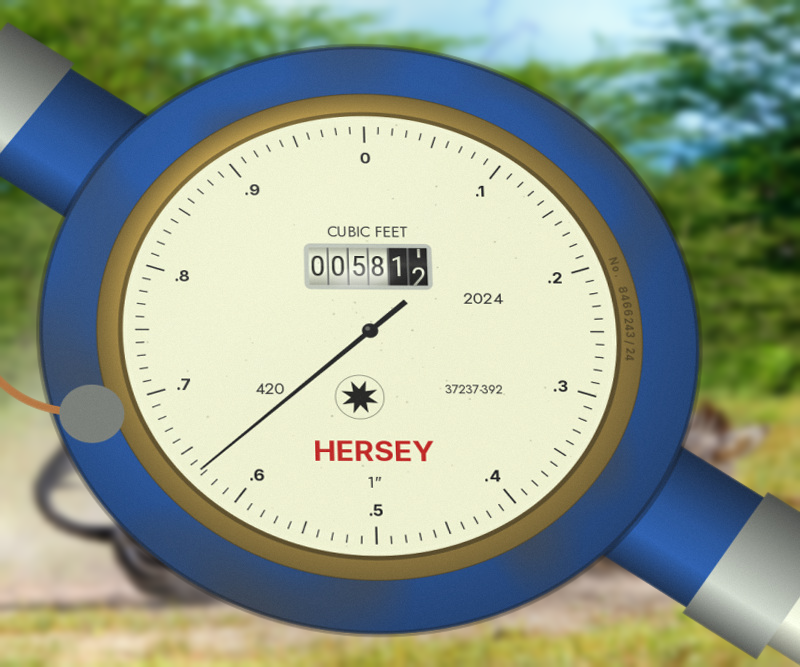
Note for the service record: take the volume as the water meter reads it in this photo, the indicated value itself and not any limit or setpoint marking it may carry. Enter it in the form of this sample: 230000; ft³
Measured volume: 5811.63; ft³
